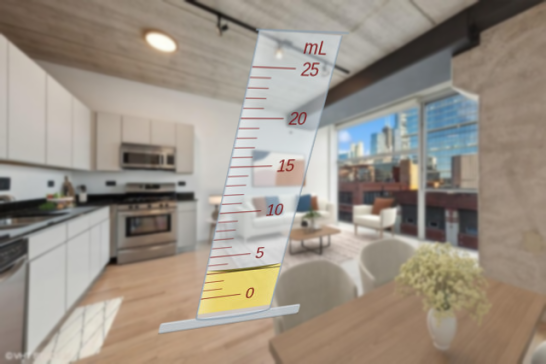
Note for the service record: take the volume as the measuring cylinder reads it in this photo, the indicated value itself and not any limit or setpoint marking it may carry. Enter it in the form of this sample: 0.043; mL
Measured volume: 3; mL
